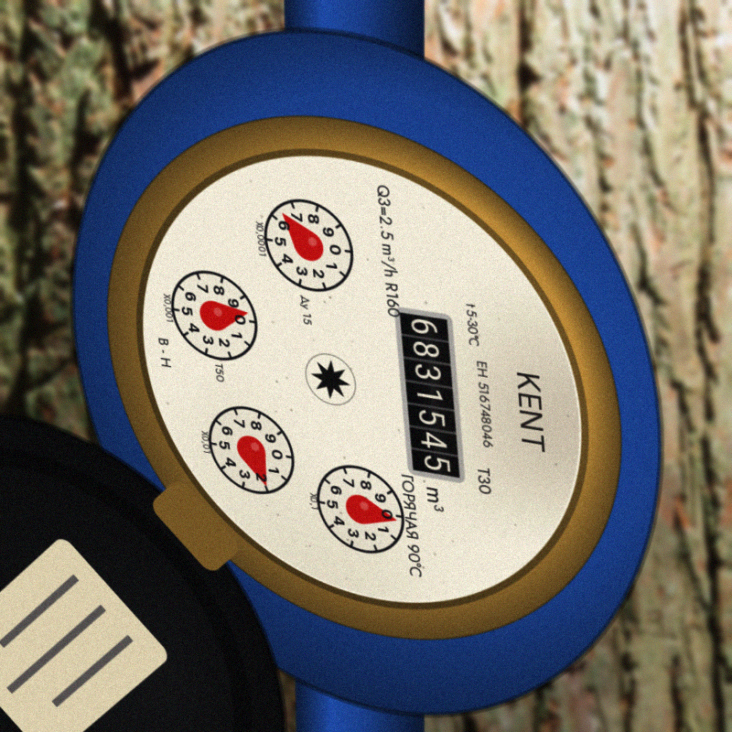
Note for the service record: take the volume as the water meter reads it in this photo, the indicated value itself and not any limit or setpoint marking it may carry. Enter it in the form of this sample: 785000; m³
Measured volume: 6831545.0196; m³
